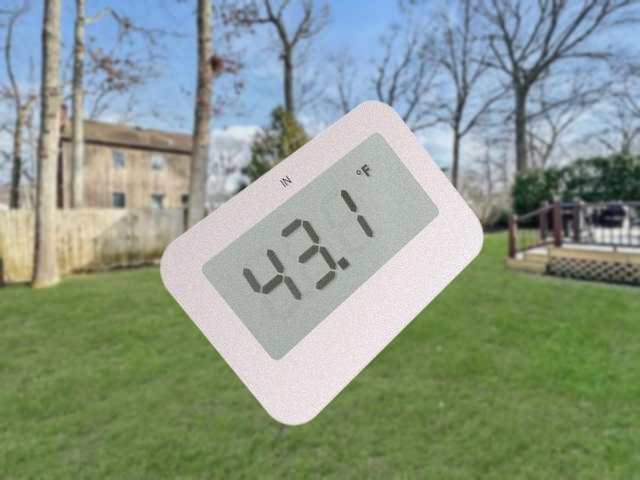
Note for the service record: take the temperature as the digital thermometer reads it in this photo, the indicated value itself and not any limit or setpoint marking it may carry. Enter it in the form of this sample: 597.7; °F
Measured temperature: 43.1; °F
